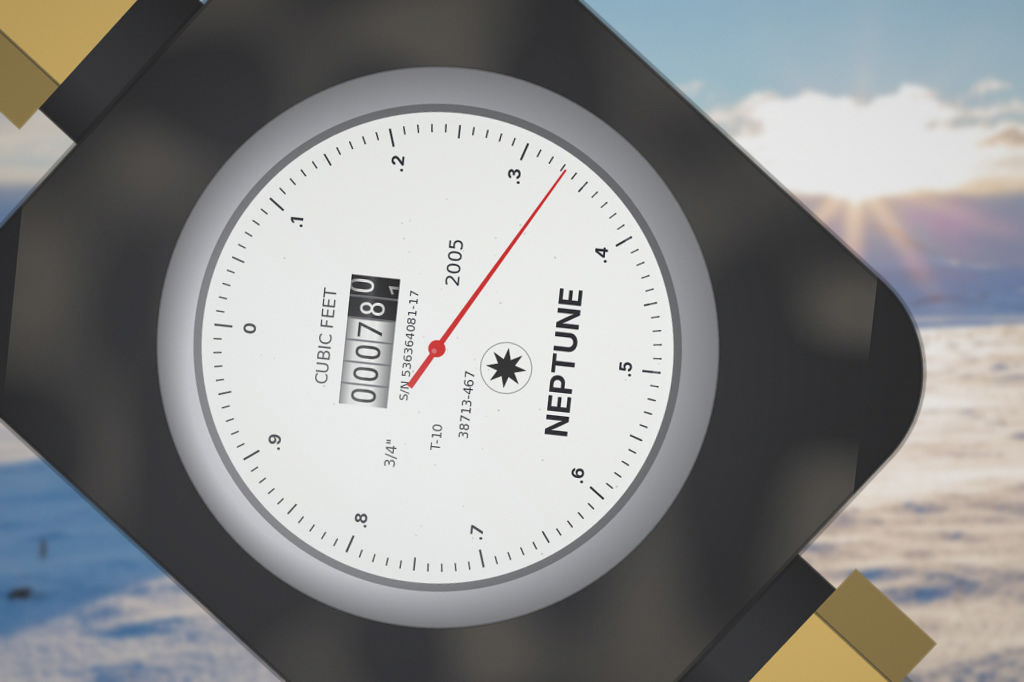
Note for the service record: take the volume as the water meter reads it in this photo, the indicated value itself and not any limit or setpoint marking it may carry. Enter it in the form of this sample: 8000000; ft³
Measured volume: 780.33; ft³
